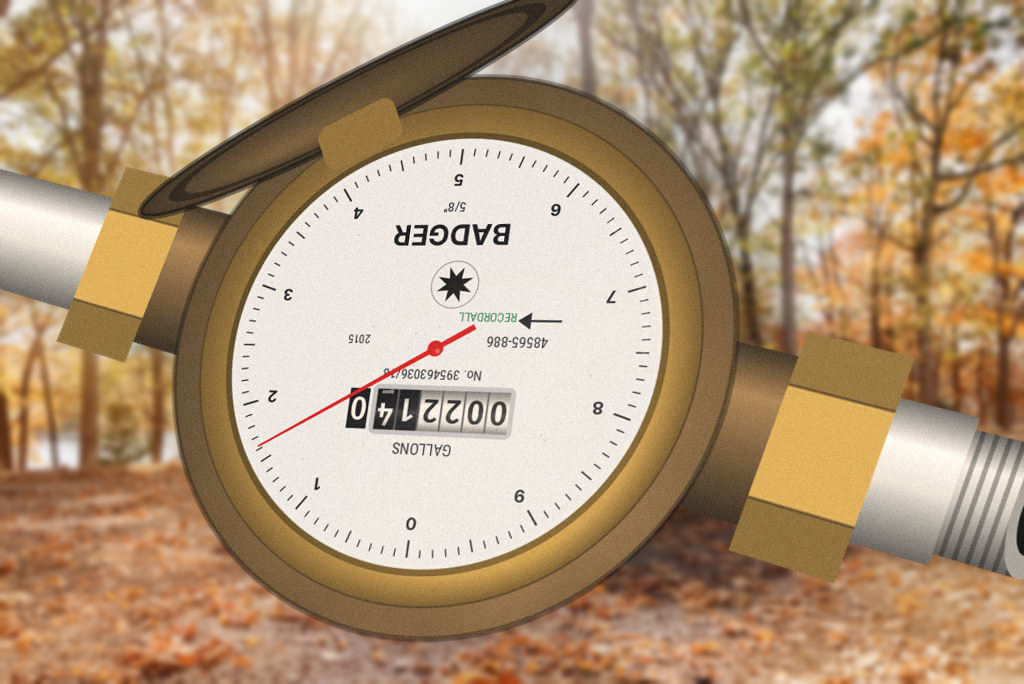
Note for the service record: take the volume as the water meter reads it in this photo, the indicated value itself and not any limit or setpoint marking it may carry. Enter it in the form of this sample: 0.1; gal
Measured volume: 22141.6; gal
